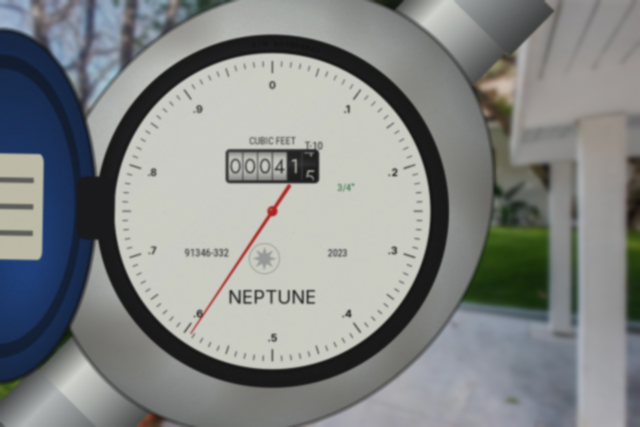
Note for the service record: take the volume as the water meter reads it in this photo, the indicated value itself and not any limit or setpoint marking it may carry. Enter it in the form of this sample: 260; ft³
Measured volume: 414.59; ft³
